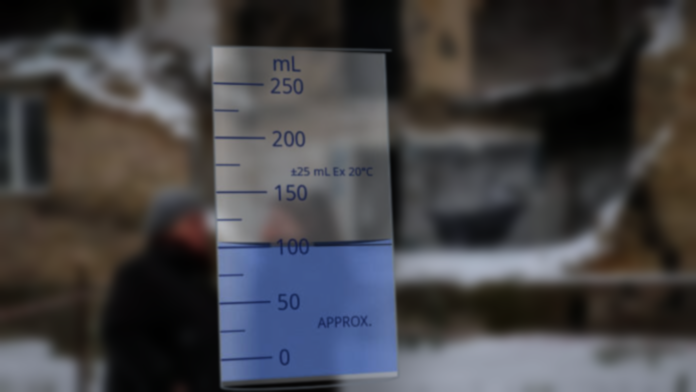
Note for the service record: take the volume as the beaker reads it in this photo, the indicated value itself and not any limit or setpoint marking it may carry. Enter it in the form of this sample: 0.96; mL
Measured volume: 100; mL
